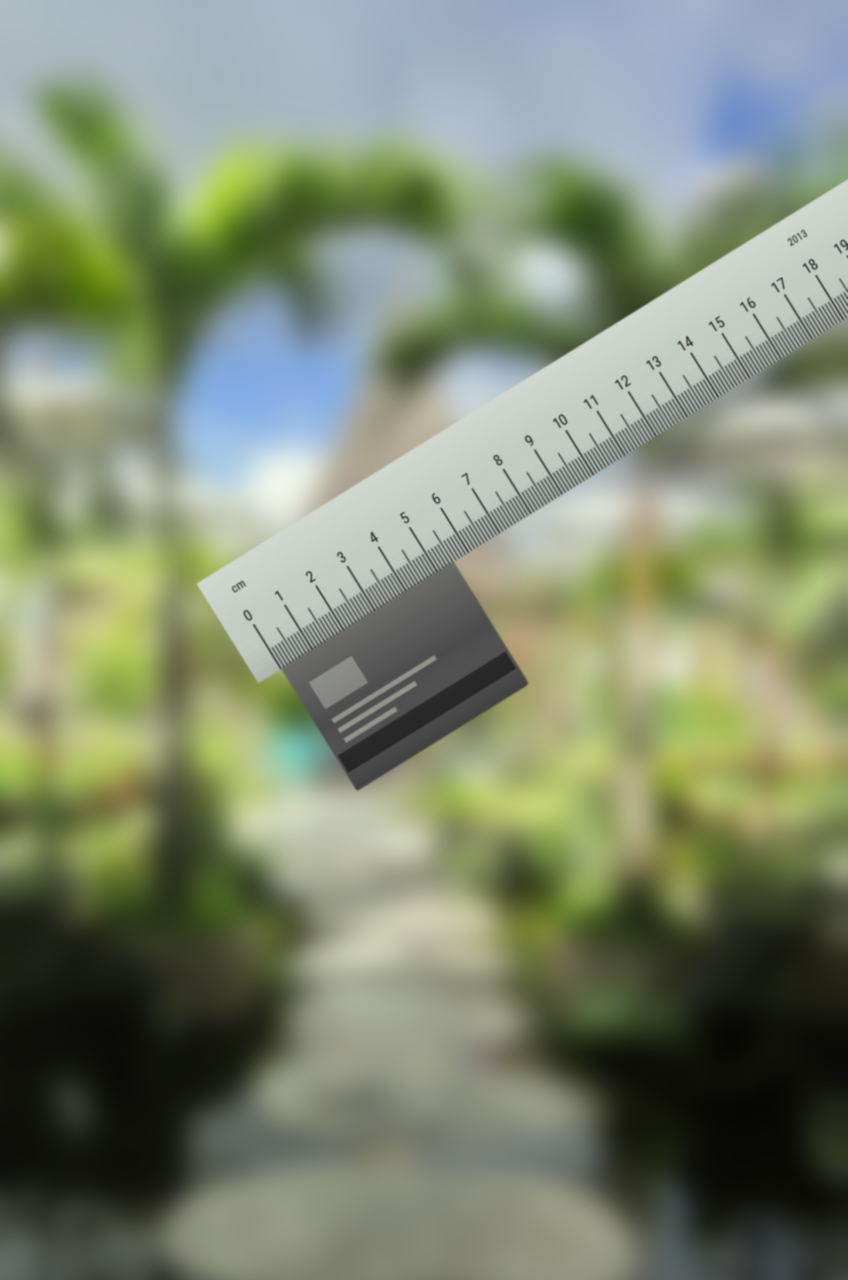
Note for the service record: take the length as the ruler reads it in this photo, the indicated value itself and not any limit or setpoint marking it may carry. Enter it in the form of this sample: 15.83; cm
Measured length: 5.5; cm
